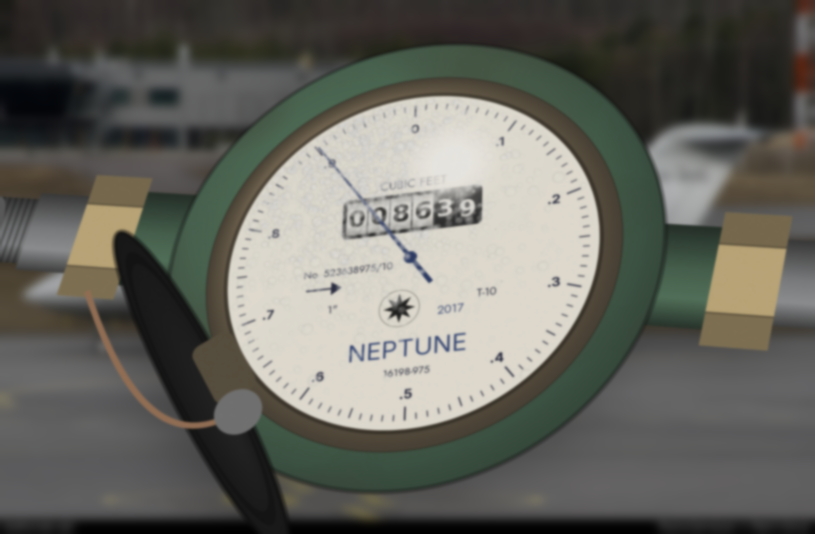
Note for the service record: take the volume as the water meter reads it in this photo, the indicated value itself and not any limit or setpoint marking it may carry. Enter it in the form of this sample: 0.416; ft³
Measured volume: 8638.90; ft³
